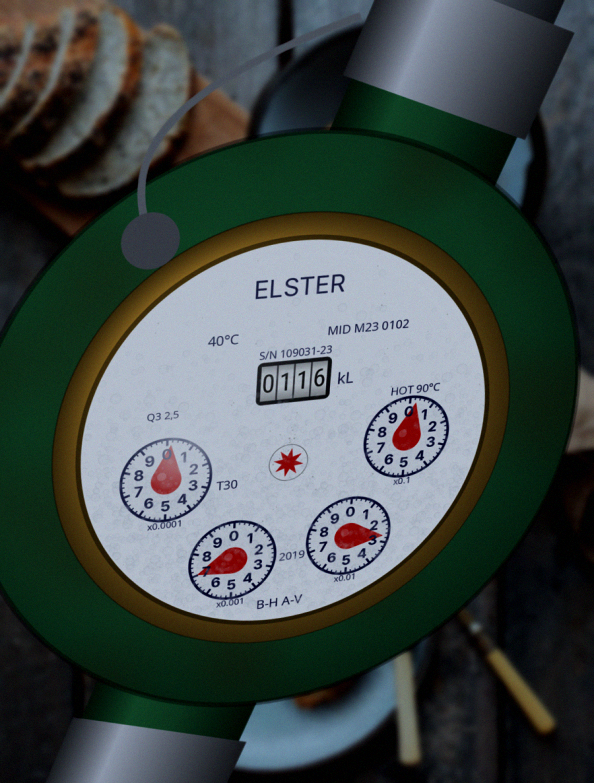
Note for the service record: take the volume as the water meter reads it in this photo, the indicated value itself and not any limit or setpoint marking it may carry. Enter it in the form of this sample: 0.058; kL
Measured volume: 116.0270; kL
